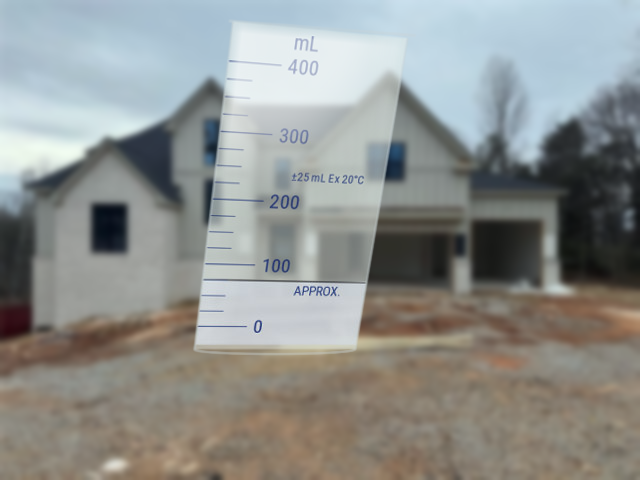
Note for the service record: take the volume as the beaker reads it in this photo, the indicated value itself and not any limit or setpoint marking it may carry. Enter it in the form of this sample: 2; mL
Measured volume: 75; mL
